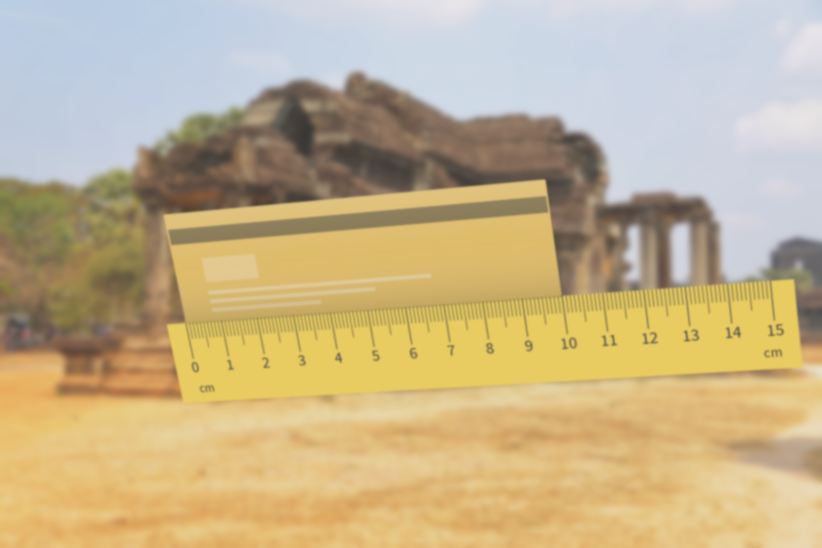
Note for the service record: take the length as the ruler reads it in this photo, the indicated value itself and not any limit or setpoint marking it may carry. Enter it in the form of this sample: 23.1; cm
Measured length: 10; cm
